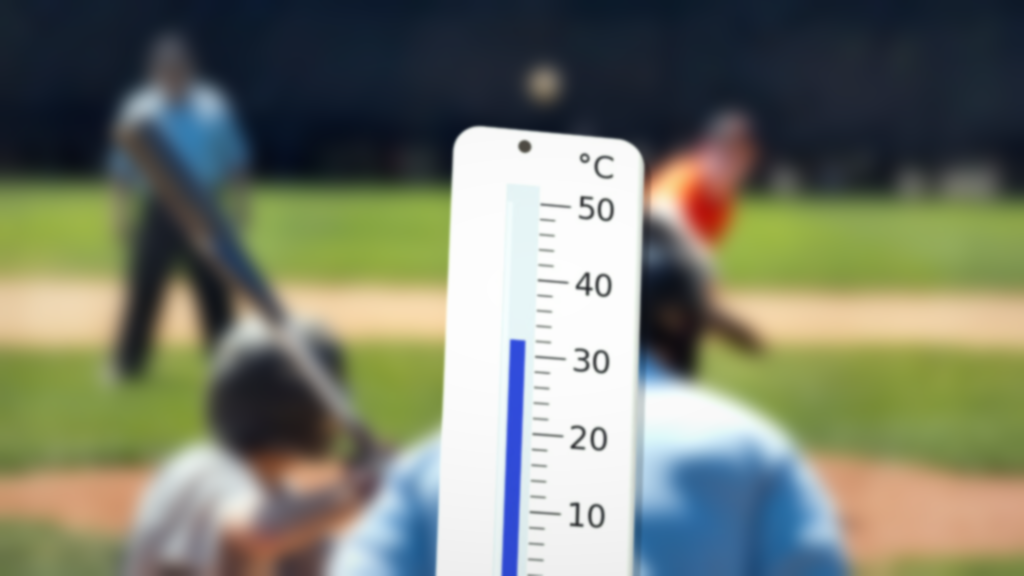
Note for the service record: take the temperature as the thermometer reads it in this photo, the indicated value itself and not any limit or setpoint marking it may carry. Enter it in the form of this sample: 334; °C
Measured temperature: 32; °C
